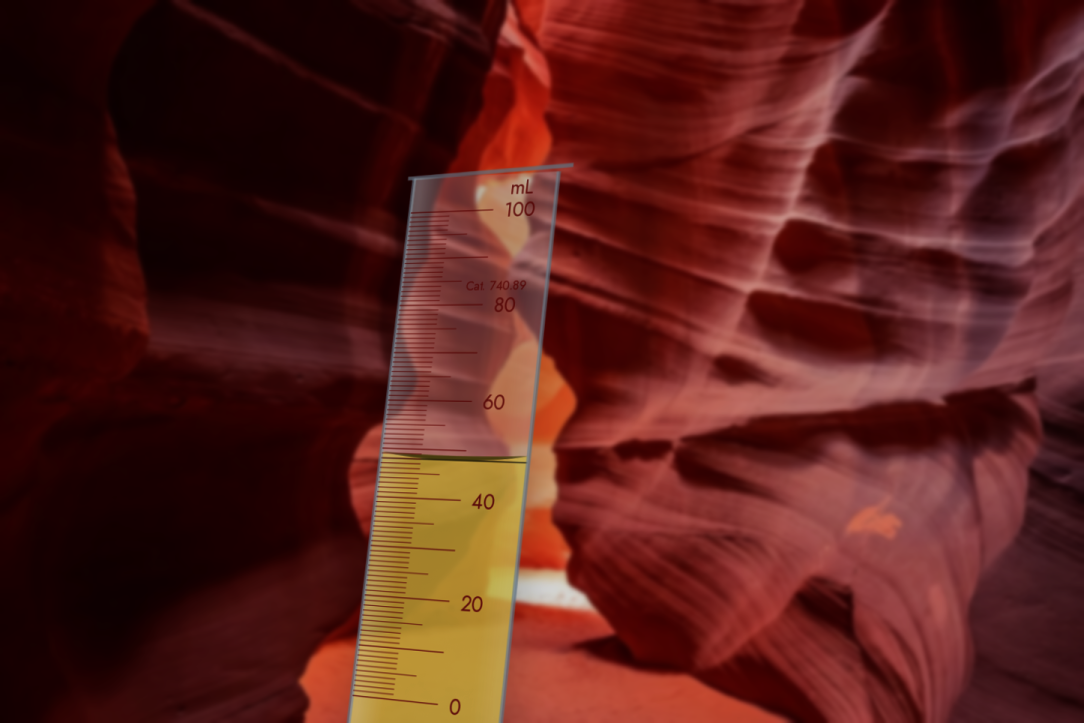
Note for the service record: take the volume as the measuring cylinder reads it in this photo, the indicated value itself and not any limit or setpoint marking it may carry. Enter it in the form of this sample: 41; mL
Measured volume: 48; mL
